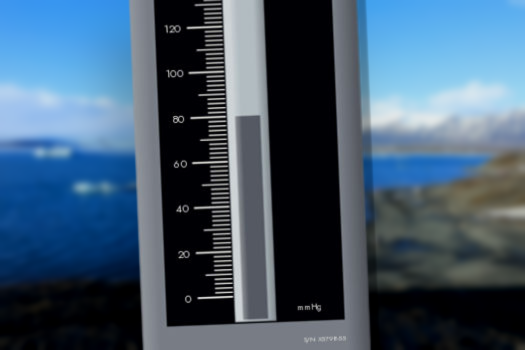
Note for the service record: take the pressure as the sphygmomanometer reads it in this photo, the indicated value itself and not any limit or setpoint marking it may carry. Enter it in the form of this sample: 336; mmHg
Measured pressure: 80; mmHg
